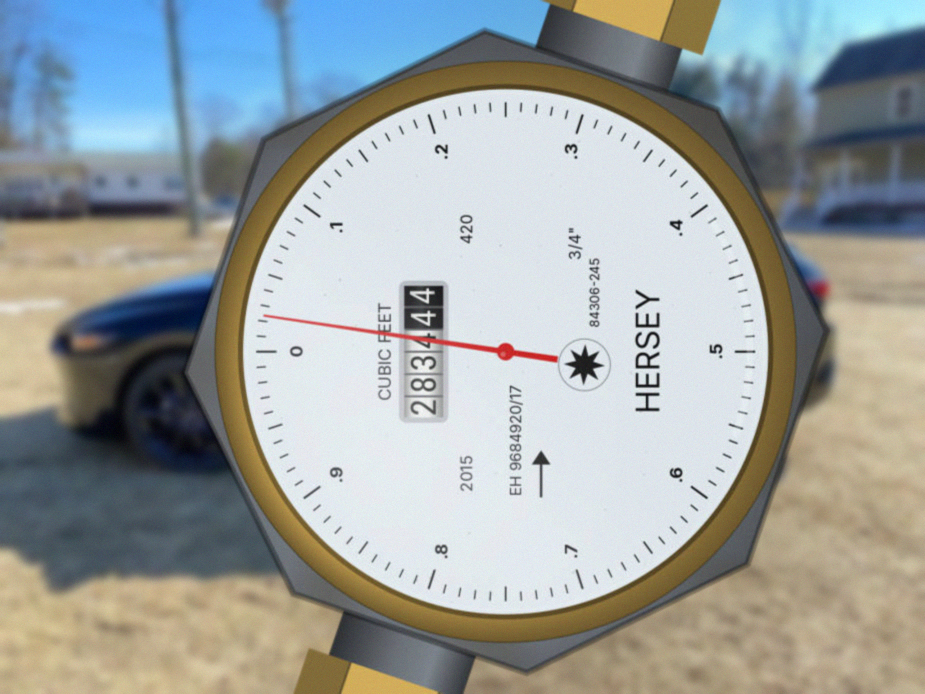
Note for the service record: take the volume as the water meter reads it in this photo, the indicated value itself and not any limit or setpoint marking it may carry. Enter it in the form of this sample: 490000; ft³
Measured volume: 283444.02; ft³
